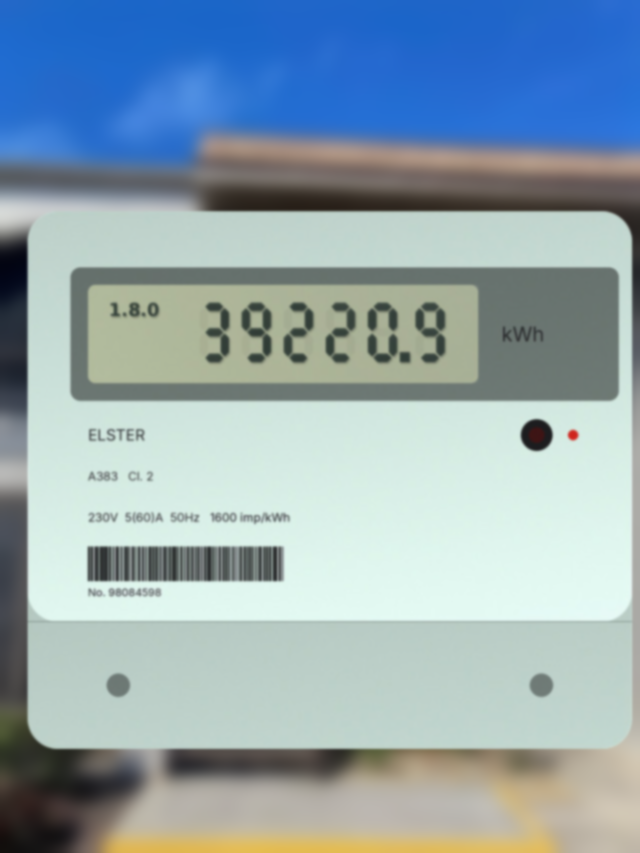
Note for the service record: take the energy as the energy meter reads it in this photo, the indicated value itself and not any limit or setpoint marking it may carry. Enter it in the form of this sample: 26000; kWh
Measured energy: 39220.9; kWh
